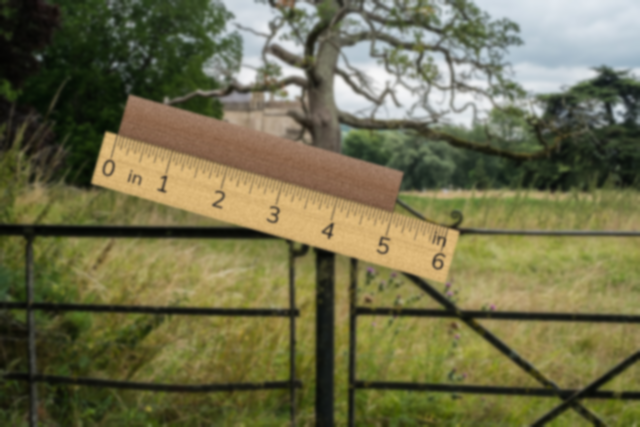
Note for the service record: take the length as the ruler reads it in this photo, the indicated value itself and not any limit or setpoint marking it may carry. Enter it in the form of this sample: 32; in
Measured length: 5; in
